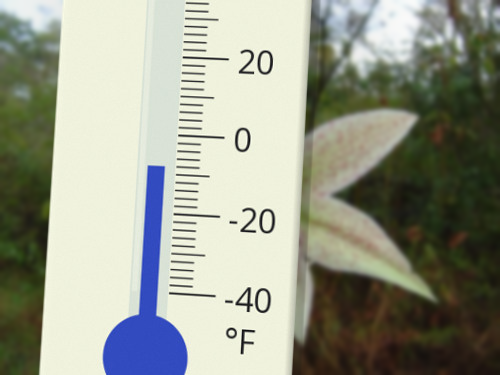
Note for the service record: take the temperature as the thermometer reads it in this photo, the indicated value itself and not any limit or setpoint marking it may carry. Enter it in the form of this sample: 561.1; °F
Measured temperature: -8; °F
